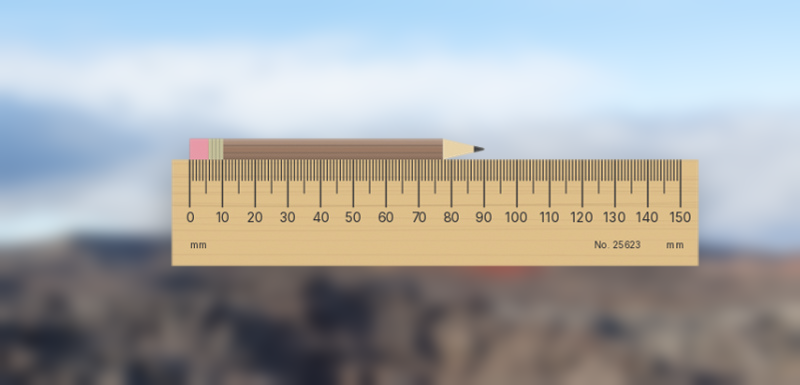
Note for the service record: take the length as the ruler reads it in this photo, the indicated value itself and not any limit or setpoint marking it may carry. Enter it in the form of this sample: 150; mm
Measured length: 90; mm
